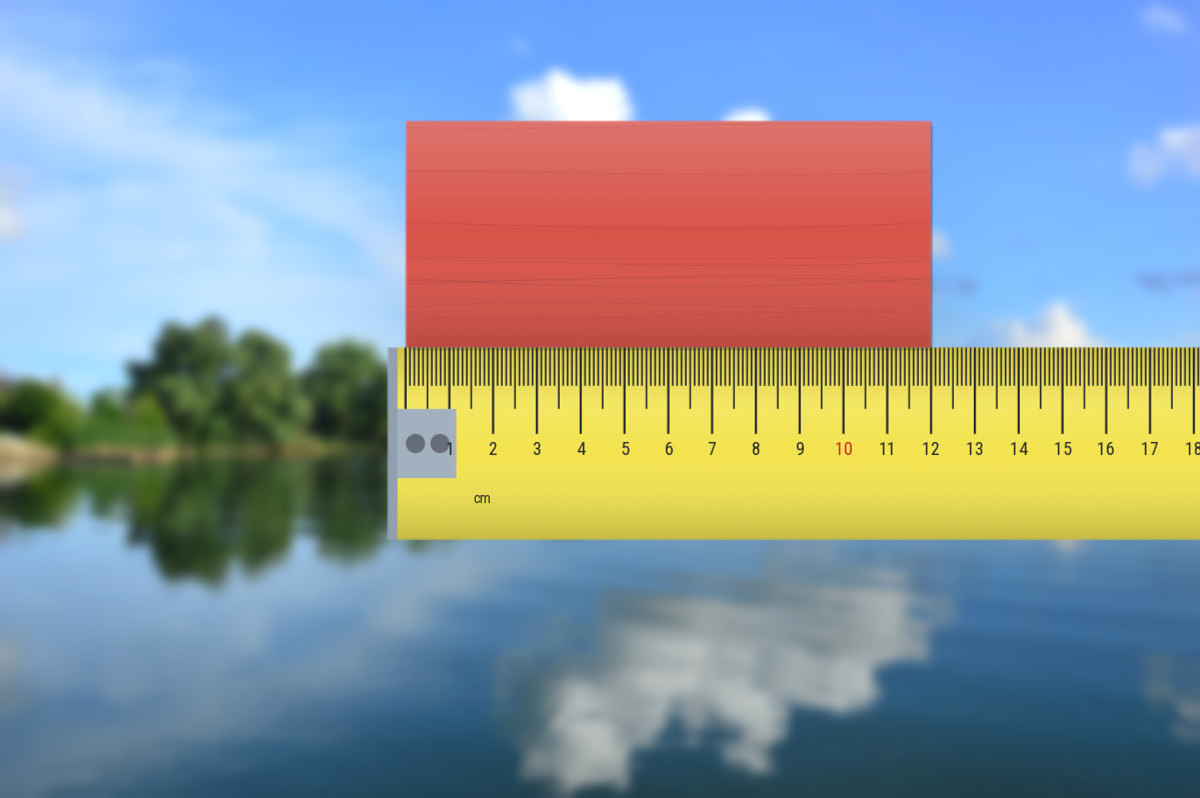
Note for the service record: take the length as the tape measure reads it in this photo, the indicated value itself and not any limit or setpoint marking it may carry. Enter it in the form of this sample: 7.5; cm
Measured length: 12; cm
